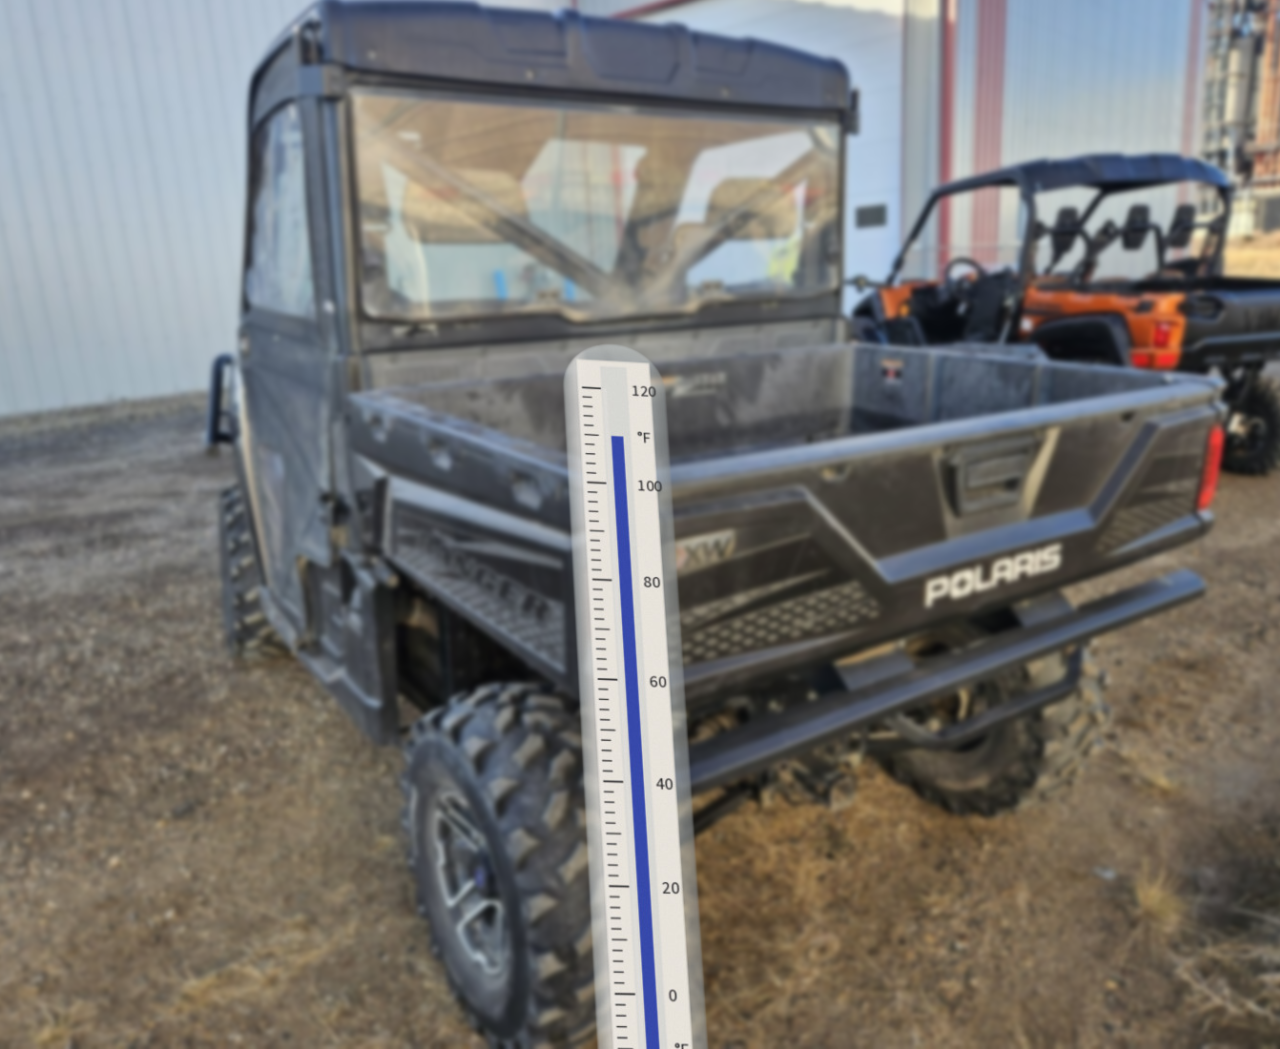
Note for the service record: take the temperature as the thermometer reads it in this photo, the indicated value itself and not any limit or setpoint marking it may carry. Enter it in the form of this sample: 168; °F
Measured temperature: 110; °F
